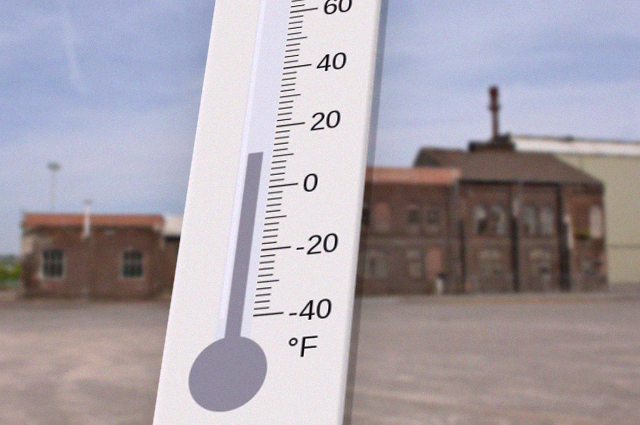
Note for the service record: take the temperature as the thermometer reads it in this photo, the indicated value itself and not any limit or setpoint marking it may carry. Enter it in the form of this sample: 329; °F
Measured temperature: 12; °F
